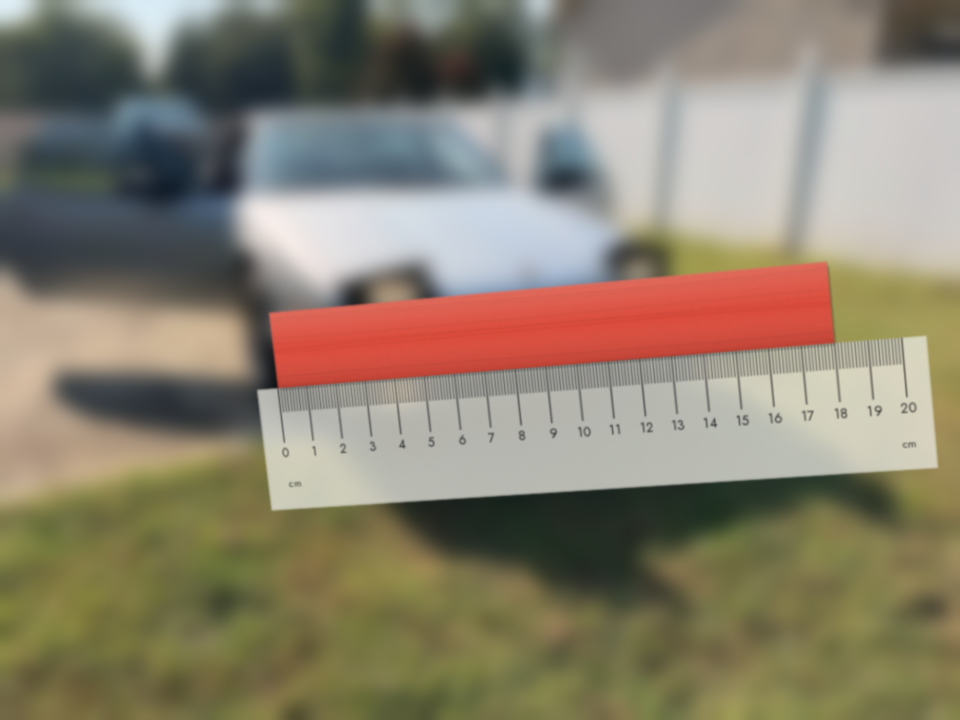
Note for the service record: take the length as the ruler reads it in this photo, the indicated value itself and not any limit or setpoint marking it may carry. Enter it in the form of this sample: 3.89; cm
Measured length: 18; cm
